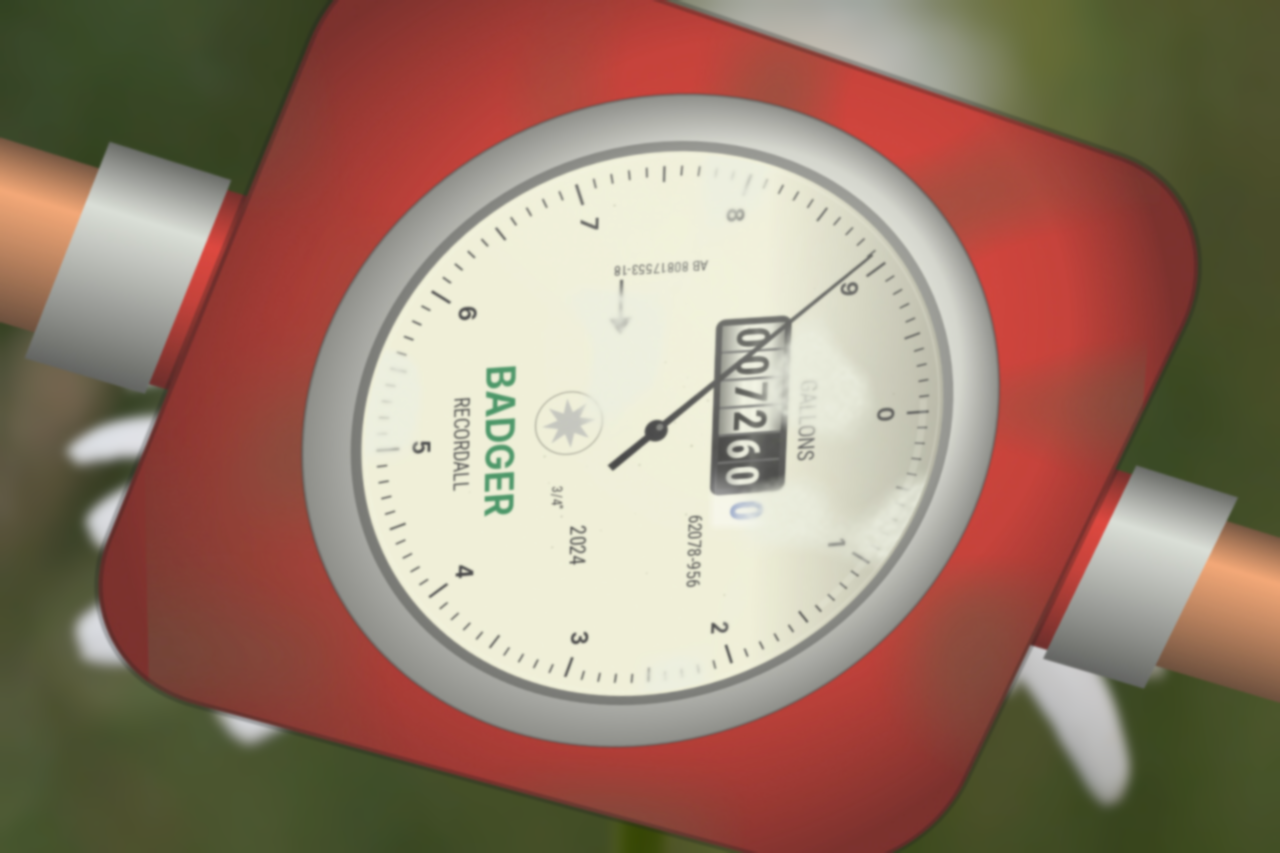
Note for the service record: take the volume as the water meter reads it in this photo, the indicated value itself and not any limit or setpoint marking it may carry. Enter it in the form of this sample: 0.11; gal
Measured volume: 72598.9; gal
